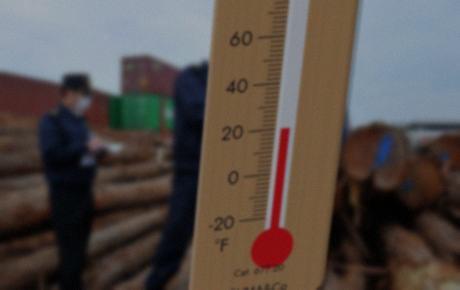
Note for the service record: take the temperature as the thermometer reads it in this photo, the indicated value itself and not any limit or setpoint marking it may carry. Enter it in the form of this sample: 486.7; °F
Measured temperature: 20; °F
